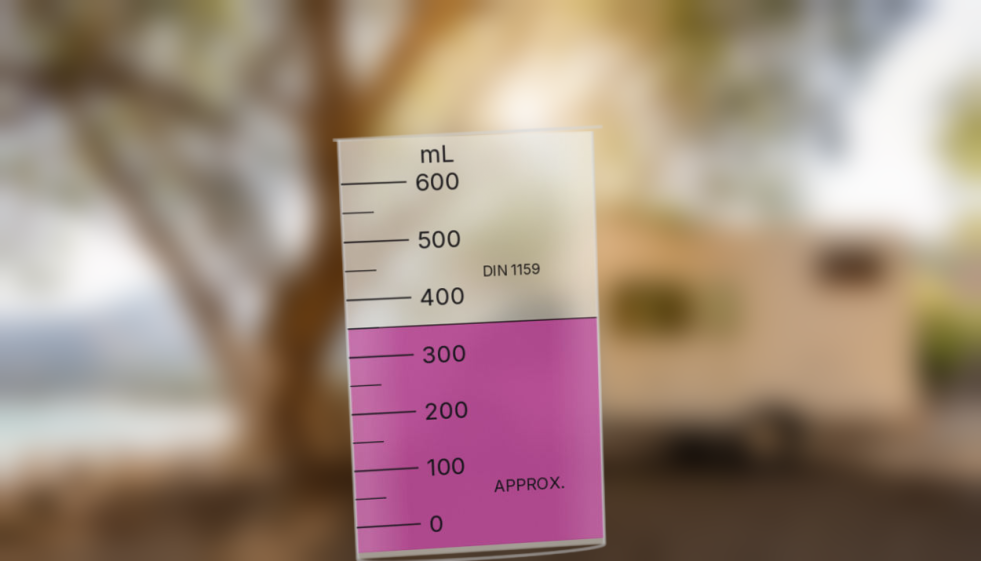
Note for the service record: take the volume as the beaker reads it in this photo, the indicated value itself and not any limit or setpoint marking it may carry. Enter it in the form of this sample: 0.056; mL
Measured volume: 350; mL
